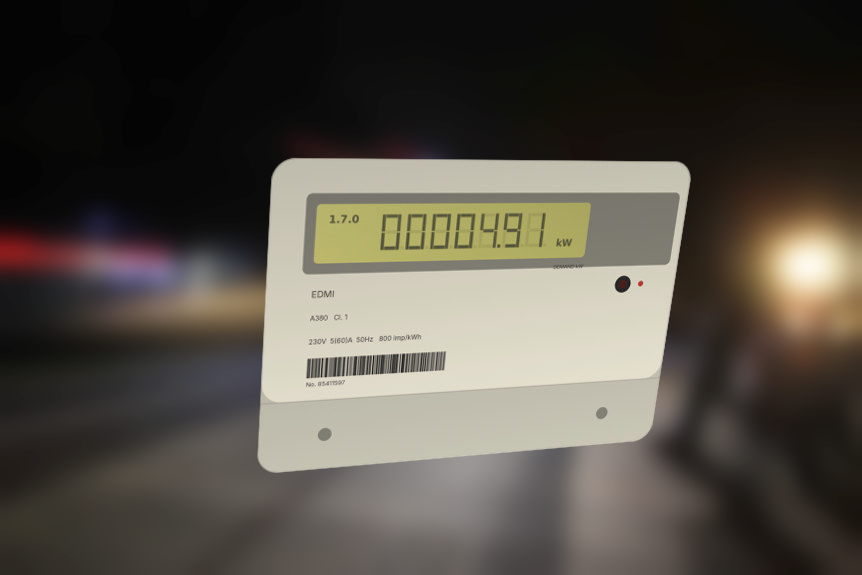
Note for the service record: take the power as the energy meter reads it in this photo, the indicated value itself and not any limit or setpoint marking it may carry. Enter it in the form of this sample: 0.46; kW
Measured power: 4.91; kW
